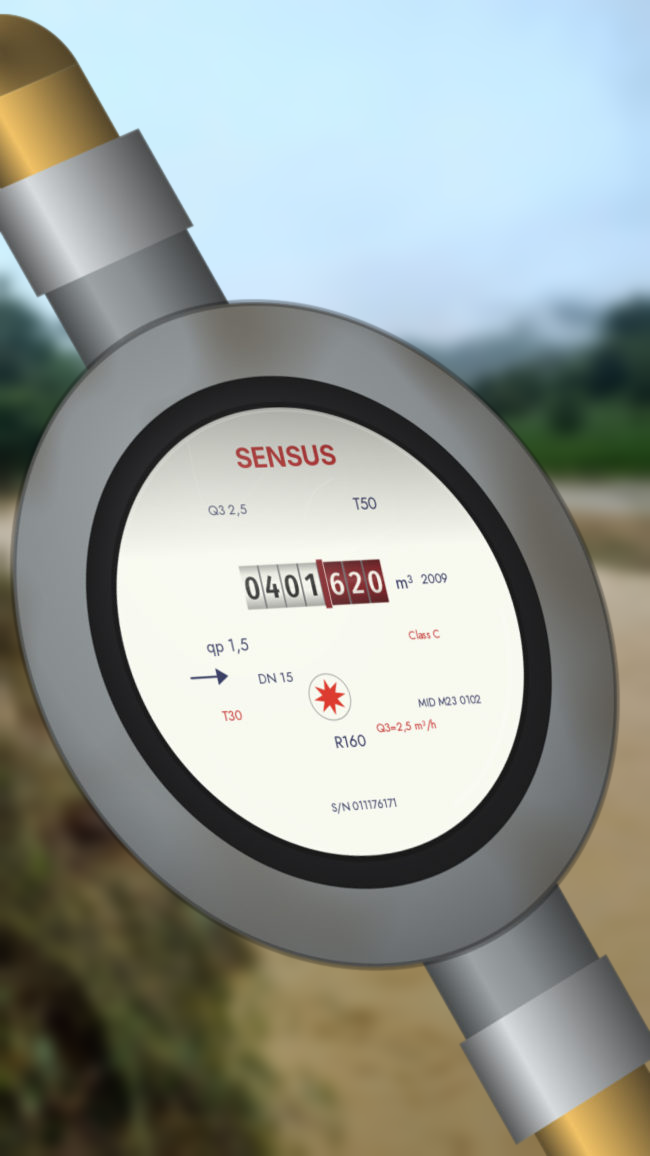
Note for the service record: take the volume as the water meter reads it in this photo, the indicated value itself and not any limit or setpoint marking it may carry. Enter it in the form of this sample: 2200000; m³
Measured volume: 401.620; m³
